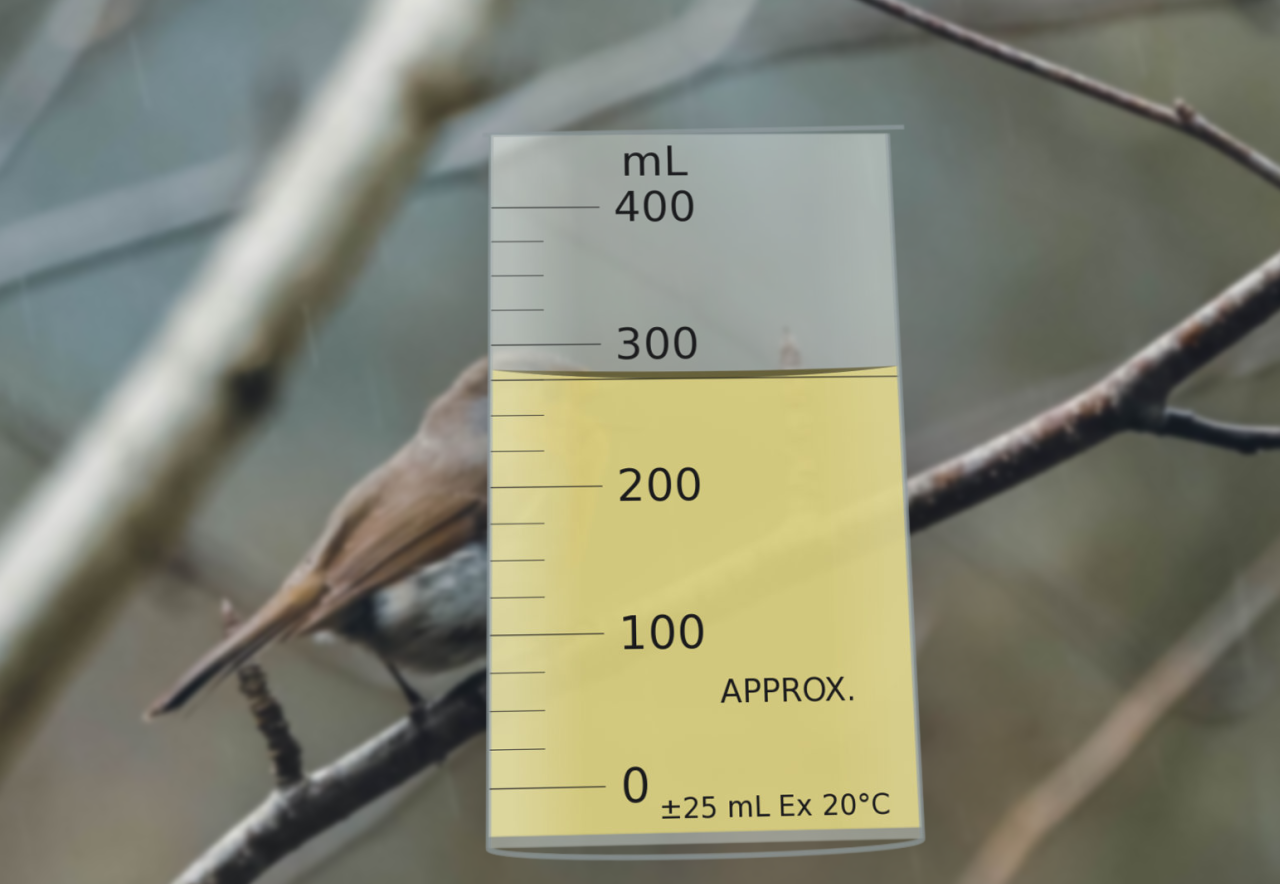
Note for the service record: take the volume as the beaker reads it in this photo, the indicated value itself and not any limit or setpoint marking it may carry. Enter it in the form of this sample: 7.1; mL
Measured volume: 275; mL
